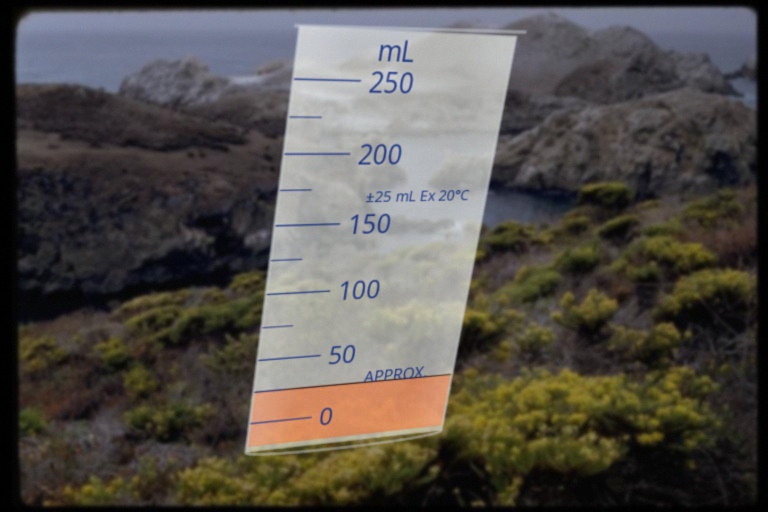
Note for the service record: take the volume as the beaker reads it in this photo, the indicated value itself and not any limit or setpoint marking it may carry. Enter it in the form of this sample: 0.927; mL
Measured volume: 25; mL
